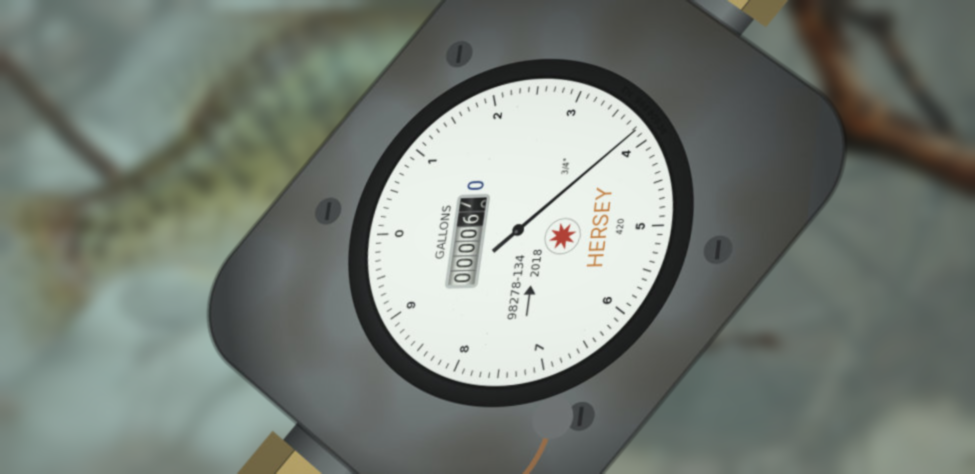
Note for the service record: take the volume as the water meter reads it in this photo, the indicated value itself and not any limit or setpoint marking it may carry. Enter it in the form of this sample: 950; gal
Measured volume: 673.8; gal
